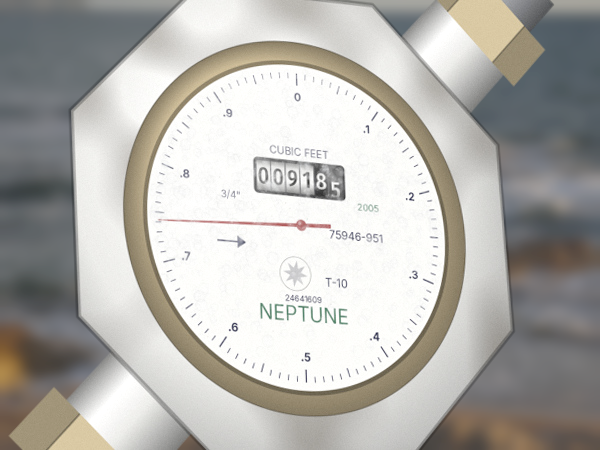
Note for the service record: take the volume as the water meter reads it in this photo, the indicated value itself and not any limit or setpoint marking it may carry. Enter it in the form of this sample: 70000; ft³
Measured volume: 9184.74; ft³
